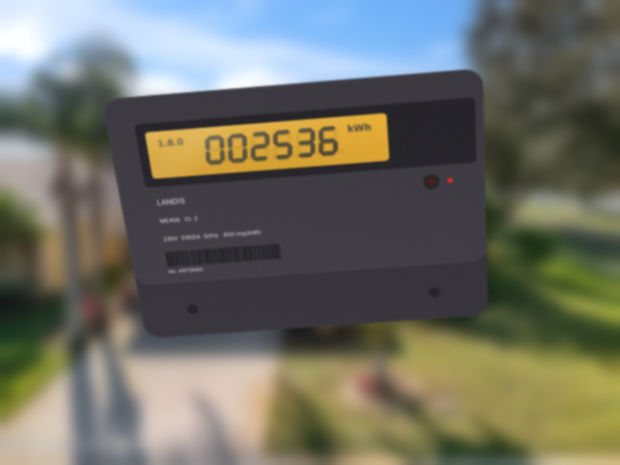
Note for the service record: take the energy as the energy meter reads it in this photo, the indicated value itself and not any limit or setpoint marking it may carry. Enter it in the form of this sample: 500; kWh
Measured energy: 2536; kWh
